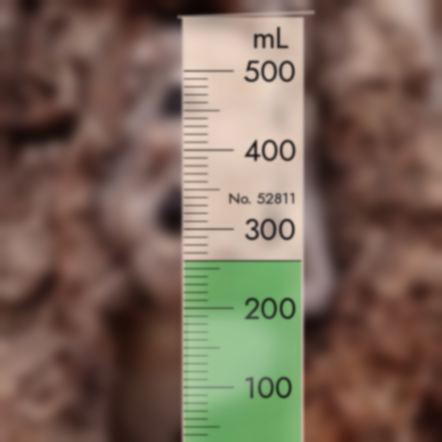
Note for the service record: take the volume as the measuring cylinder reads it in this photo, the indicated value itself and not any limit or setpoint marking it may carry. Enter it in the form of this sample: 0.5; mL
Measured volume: 260; mL
